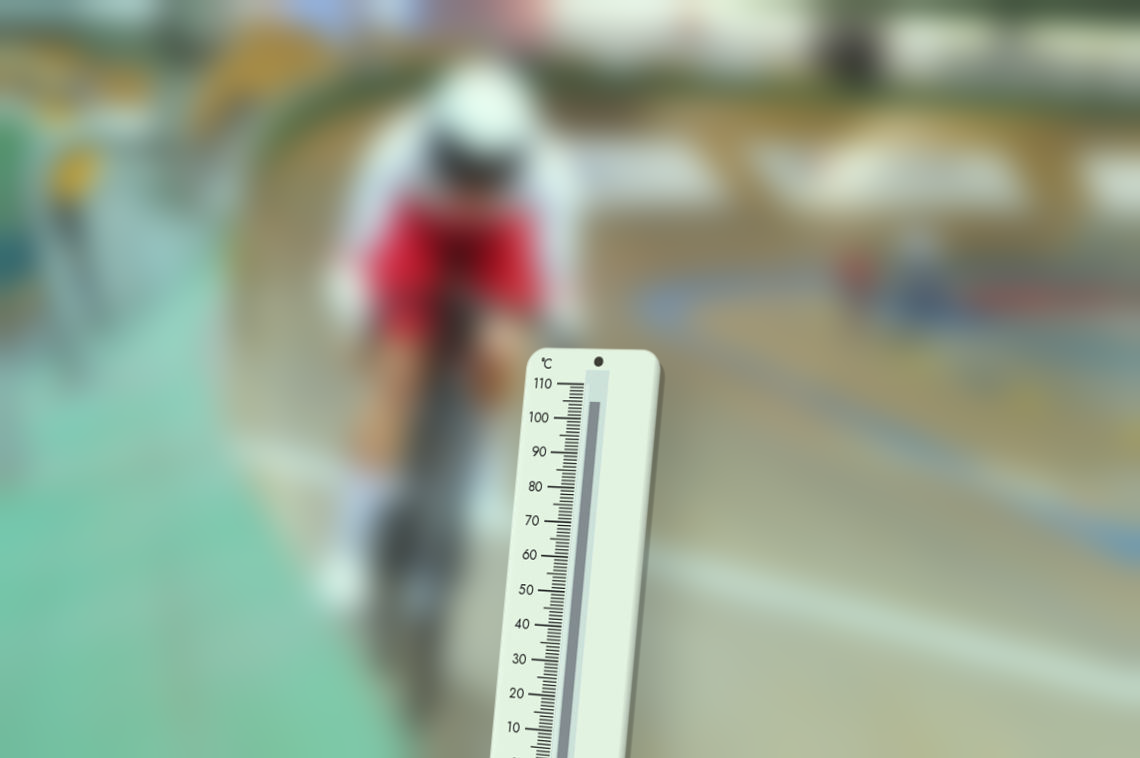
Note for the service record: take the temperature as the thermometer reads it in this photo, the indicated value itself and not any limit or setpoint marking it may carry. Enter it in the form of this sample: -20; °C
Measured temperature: 105; °C
